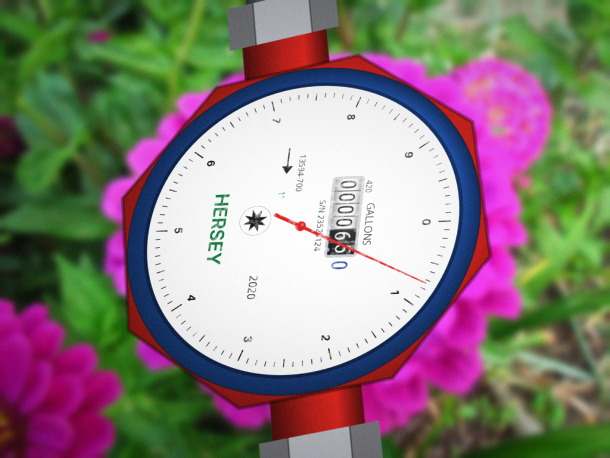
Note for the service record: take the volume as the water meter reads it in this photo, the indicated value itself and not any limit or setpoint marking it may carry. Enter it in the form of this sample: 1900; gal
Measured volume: 650.7; gal
